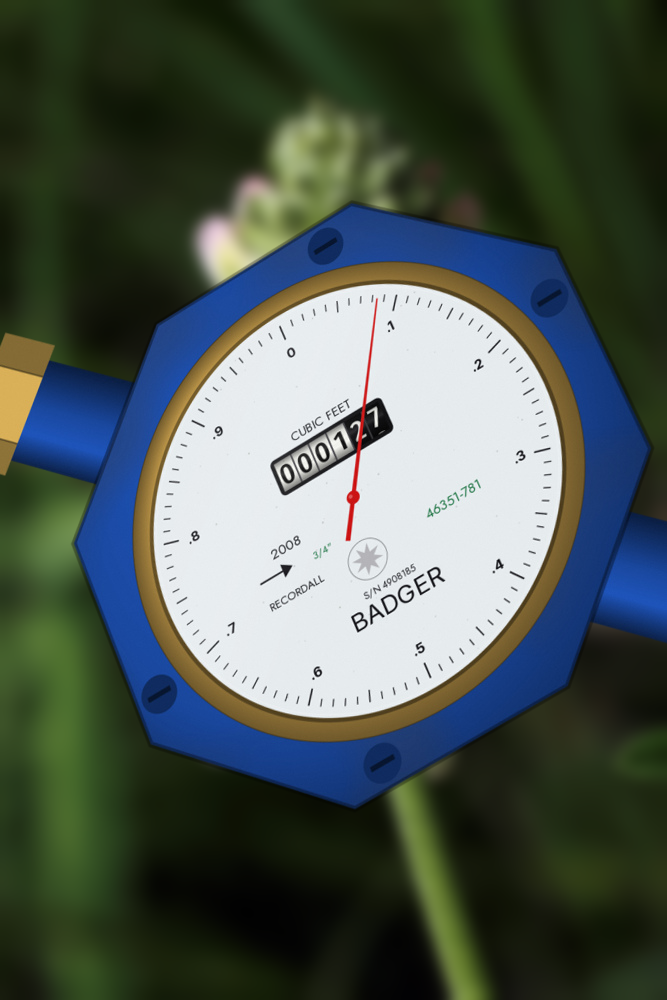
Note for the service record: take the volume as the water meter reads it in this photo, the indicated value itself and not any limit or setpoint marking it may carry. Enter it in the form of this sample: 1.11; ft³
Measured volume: 127.08; ft³
